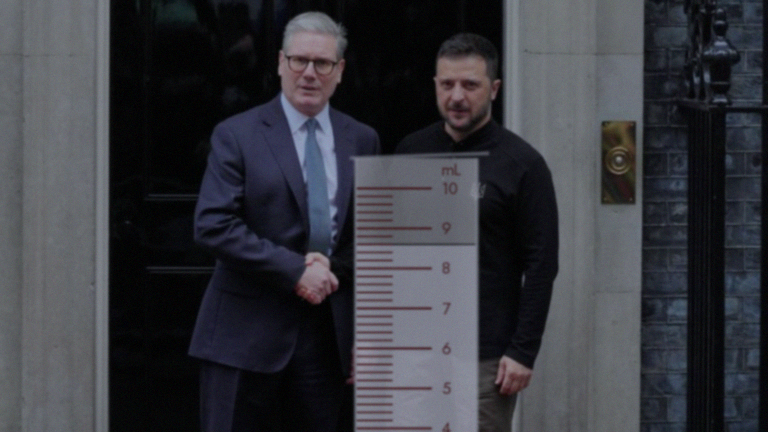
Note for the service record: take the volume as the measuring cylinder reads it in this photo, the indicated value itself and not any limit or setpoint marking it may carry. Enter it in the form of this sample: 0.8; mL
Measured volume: 8.6; mL
